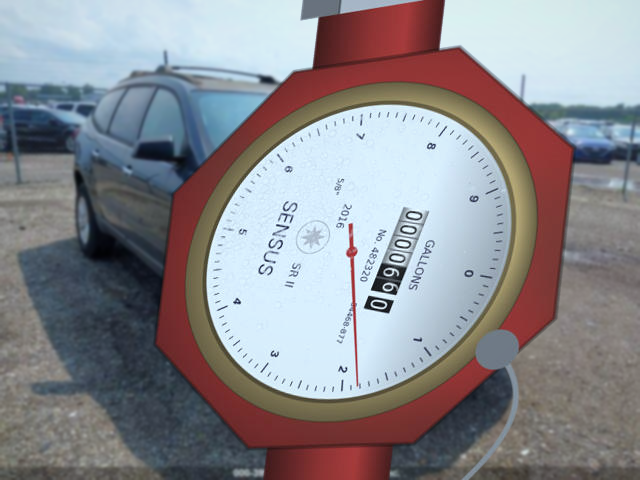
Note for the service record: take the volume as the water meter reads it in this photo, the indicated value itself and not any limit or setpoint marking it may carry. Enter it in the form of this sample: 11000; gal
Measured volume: 661.8; gal
